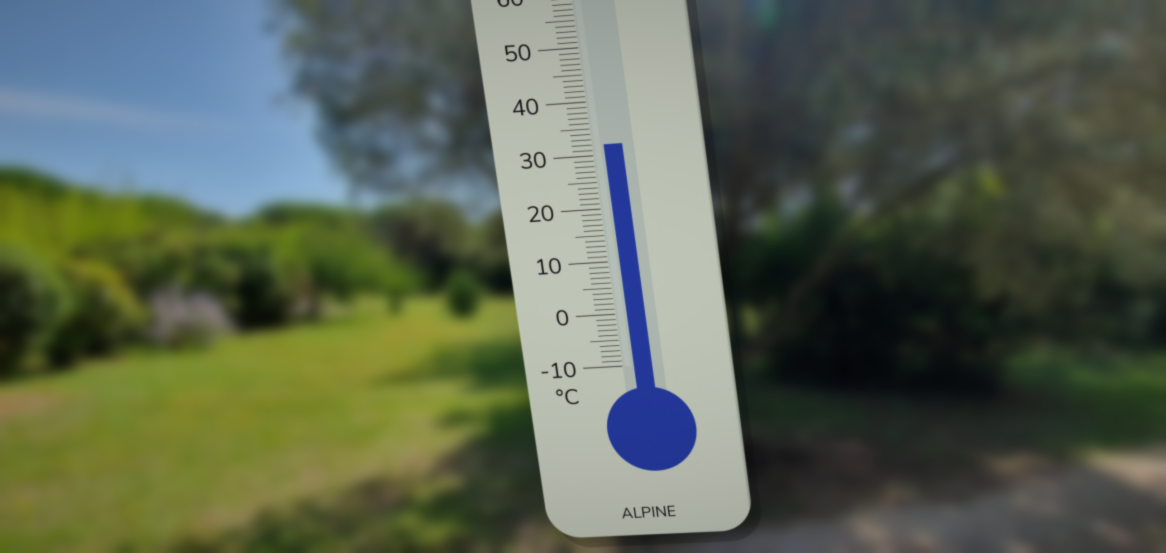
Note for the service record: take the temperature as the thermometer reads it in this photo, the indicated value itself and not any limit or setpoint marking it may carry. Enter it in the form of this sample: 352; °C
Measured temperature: 32; °C
